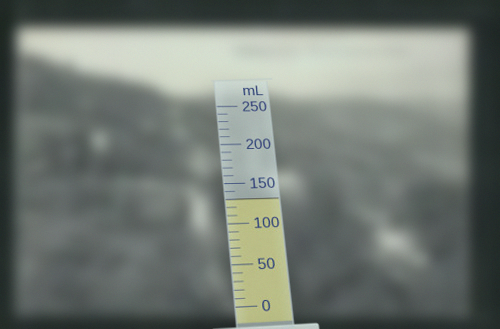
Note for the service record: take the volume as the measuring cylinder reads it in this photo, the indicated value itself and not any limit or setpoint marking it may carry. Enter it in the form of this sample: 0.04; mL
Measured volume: 130; mL
